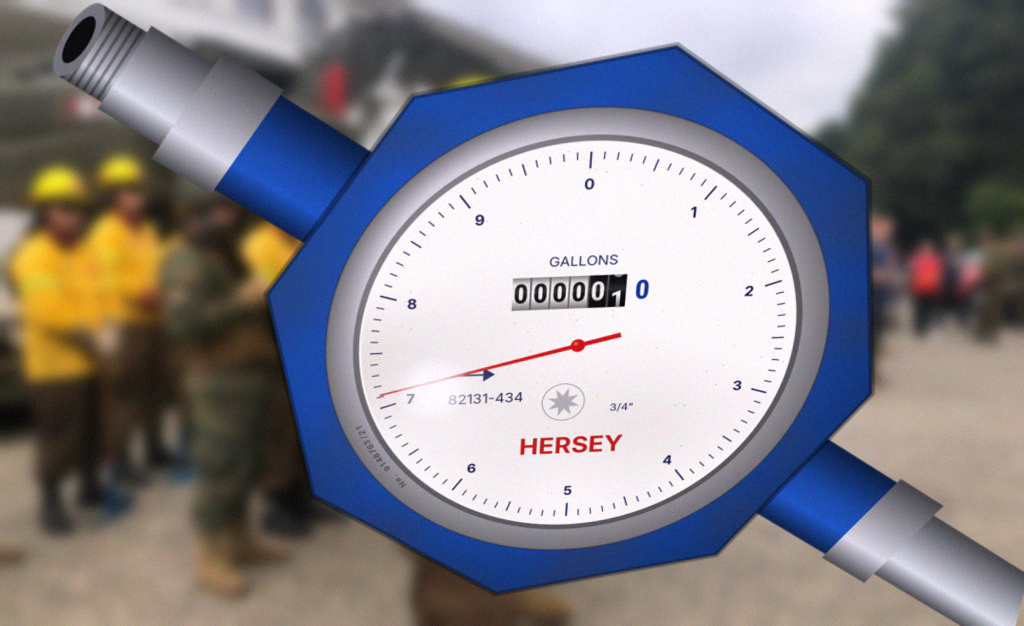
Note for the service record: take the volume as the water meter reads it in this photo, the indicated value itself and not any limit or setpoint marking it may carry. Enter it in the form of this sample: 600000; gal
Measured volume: 7.1; gal
